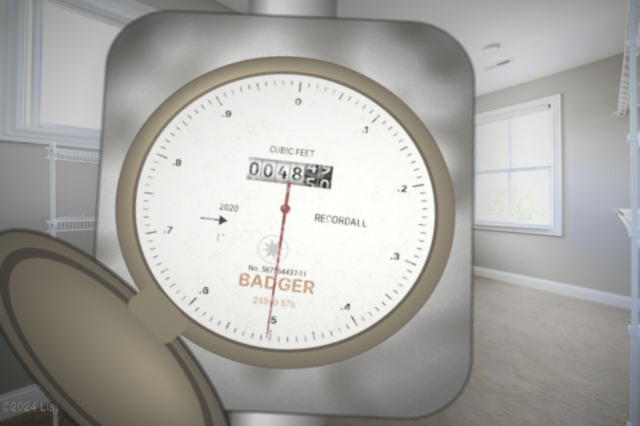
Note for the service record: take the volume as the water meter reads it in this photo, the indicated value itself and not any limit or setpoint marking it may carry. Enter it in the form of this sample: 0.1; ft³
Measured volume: 4849.50; ft³
